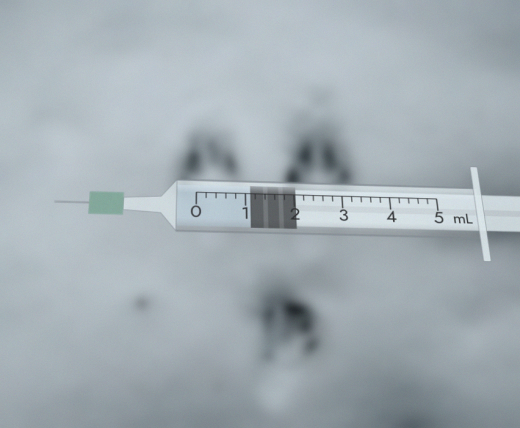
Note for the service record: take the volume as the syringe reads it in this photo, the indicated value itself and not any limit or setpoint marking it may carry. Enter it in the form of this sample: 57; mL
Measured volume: 1.1; mL
